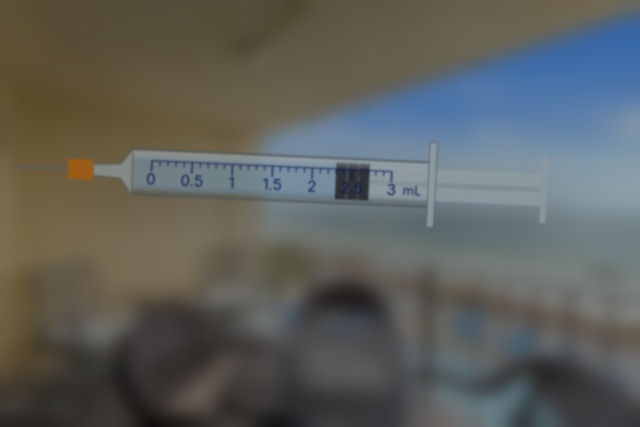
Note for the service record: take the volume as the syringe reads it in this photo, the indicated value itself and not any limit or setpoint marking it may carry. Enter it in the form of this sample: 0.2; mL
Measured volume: 2.3; mL
